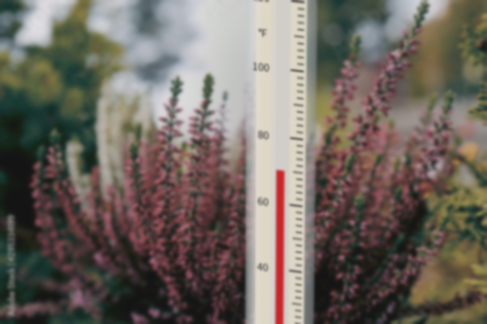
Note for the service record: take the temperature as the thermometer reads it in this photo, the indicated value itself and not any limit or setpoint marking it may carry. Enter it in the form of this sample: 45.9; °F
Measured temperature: 70; °F
